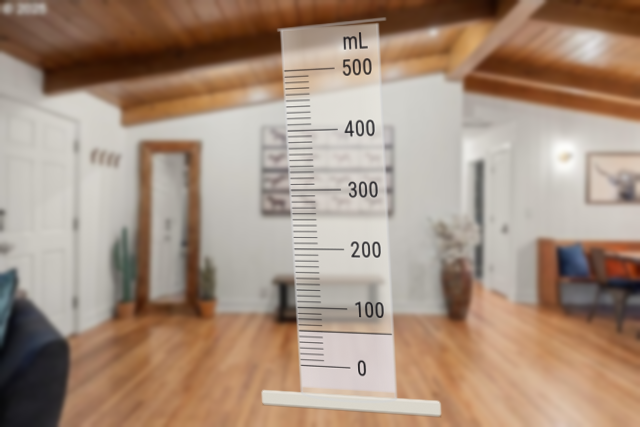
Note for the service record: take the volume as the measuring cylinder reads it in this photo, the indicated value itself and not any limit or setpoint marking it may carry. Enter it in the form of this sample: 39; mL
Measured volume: 60; mL
